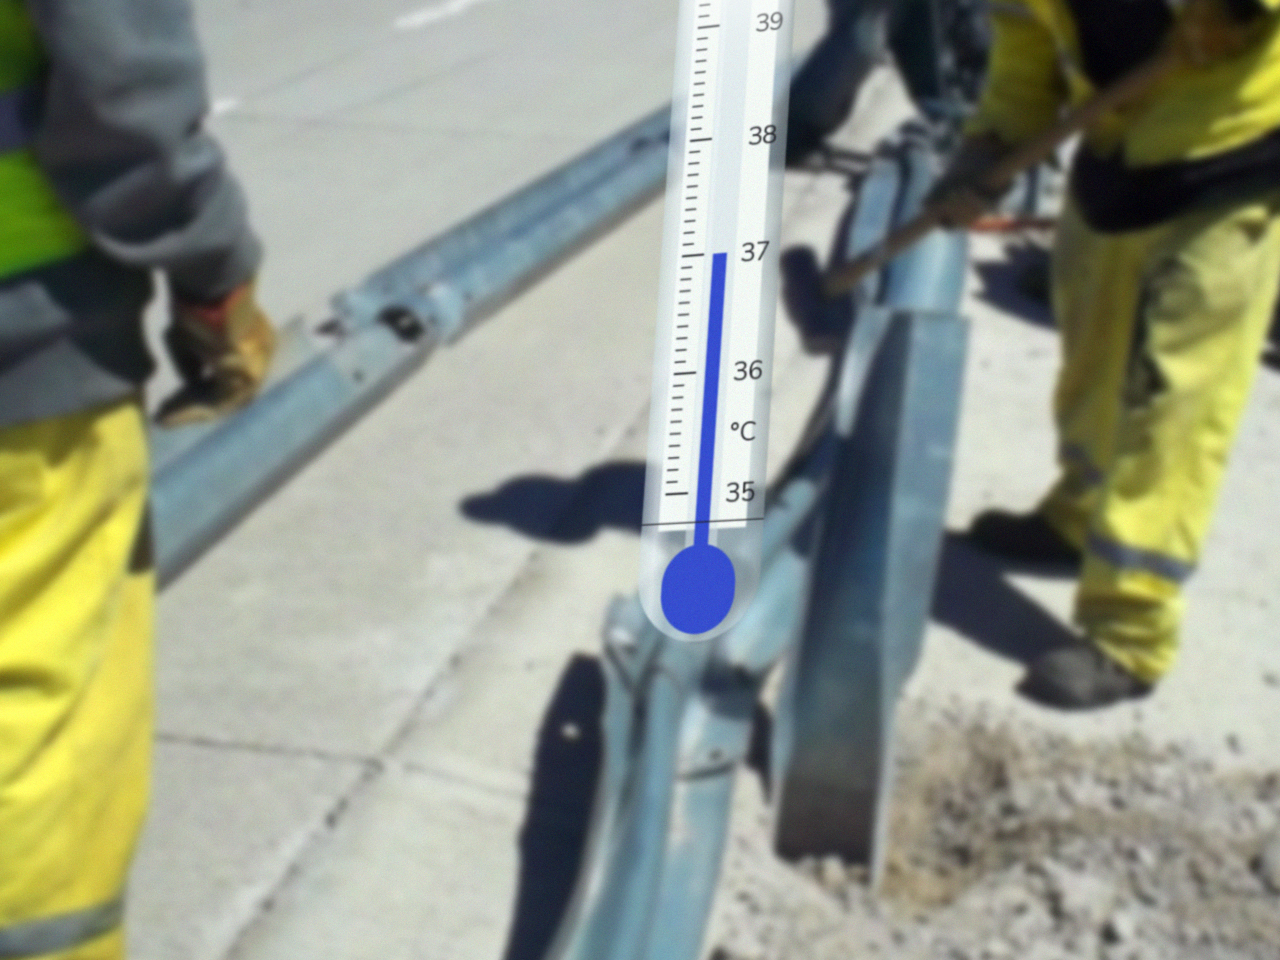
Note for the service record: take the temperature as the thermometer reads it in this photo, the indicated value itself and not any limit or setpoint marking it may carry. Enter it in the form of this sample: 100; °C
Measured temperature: 37; °C
